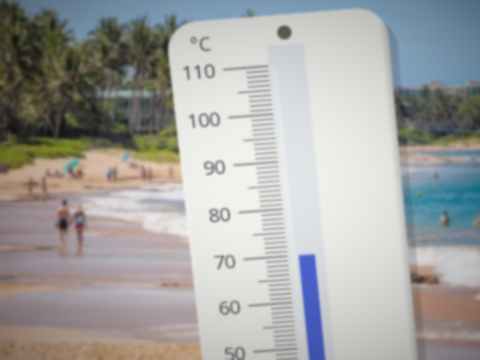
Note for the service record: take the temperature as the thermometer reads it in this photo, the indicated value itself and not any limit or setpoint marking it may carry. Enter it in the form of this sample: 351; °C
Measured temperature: 70; °C
